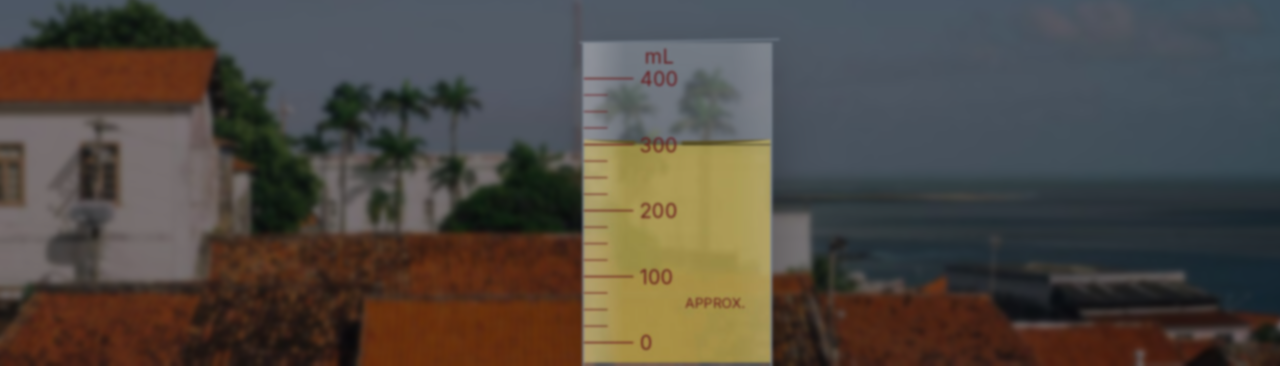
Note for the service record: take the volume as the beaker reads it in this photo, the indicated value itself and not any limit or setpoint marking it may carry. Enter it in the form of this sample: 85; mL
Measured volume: 300; mL
